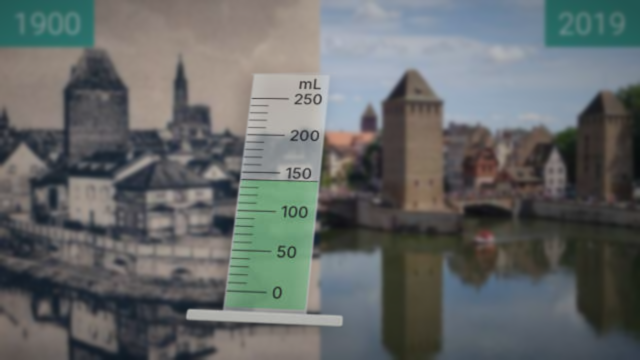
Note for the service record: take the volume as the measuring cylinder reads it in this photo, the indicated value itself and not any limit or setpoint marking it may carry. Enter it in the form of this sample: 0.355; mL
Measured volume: 140; mL
